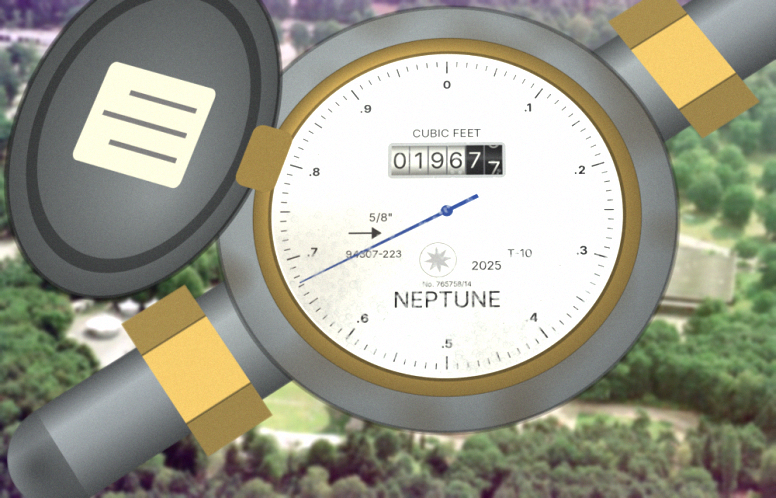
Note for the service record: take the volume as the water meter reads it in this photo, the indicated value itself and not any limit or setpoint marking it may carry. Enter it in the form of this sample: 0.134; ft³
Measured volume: 19676.67; ft³
